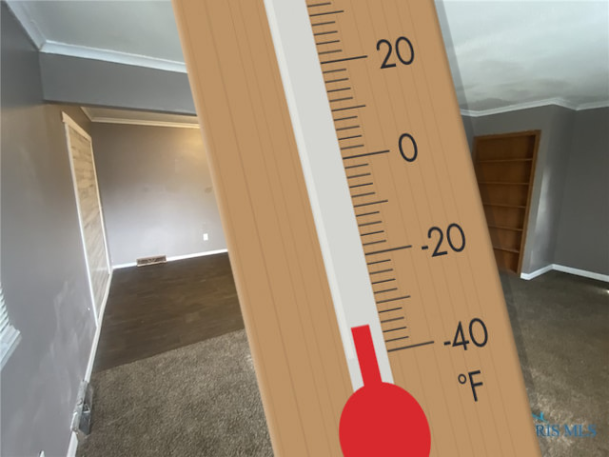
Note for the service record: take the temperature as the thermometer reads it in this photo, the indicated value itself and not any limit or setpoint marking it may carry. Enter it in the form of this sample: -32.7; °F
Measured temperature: -34; °F
